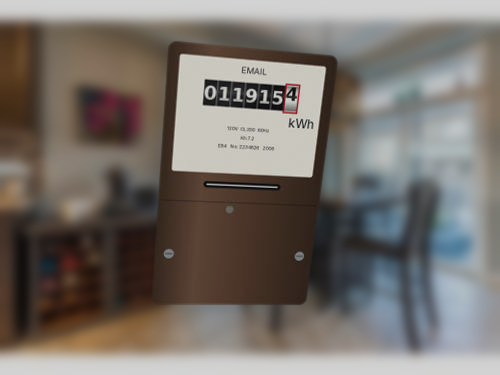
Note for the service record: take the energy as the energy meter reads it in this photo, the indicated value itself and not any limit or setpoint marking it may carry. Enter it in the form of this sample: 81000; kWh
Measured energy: 11915.4; kWh
